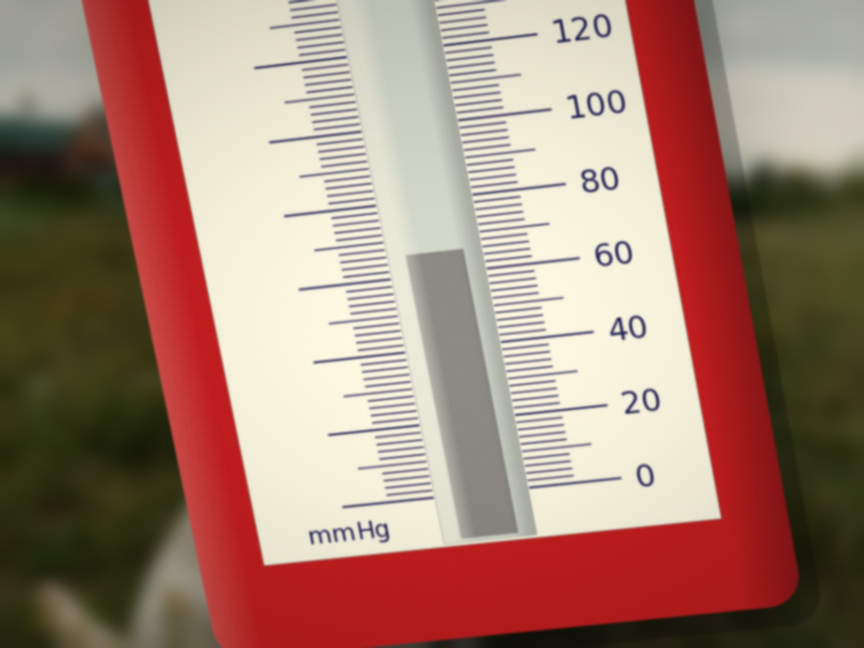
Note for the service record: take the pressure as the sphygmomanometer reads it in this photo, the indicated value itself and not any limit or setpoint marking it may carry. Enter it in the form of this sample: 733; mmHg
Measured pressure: 66; mmHg
